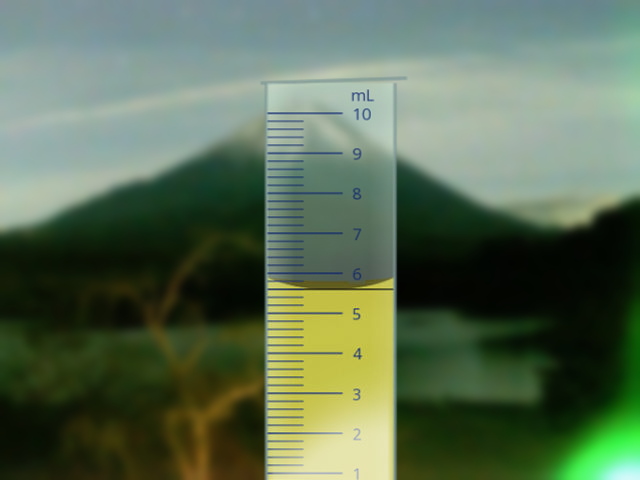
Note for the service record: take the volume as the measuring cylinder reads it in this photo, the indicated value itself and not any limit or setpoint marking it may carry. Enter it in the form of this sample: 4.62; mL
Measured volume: 5.6; mL
